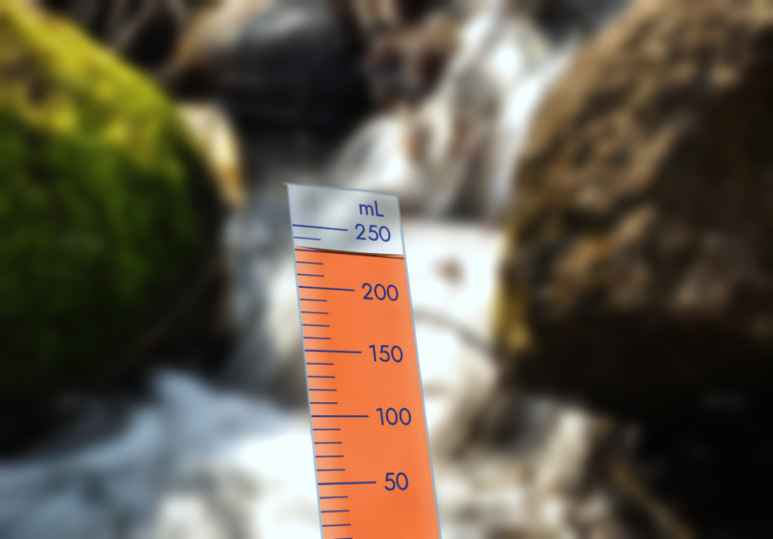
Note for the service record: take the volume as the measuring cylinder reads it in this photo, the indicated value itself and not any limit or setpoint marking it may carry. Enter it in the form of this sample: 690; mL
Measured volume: 230; mL
